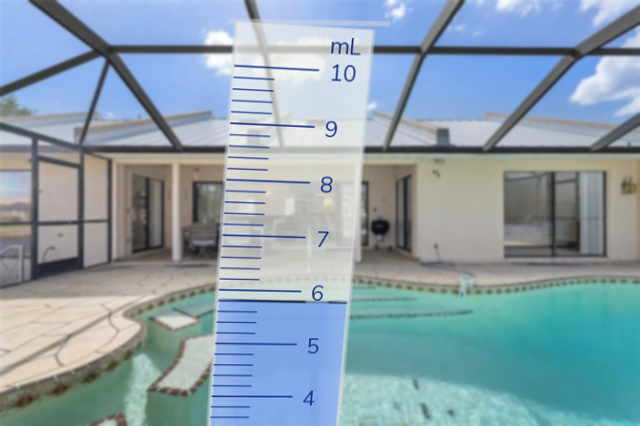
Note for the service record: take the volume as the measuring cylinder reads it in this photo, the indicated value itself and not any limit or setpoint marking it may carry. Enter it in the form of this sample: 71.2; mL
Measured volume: 5.8; mL
